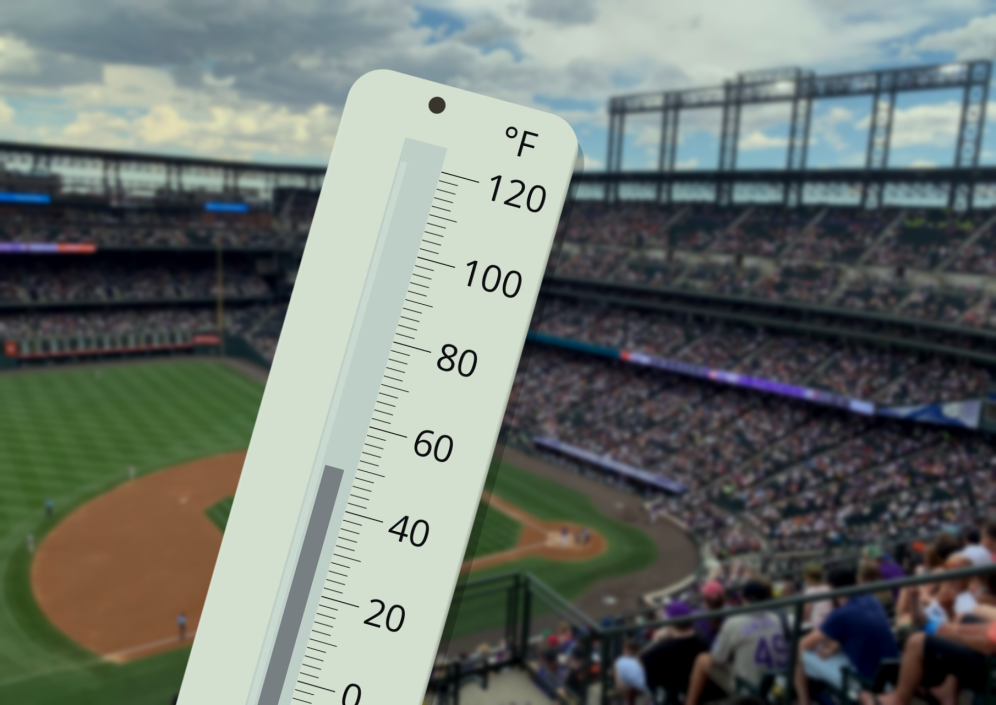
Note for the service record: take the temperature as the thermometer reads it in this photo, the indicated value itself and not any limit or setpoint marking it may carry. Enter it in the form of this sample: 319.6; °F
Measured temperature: 49; °F
